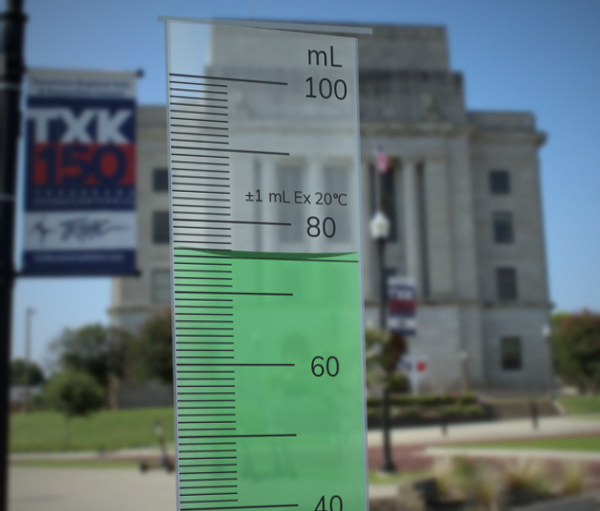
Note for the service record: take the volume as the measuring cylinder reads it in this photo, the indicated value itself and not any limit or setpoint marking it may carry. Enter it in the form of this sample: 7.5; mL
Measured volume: 75; mL
